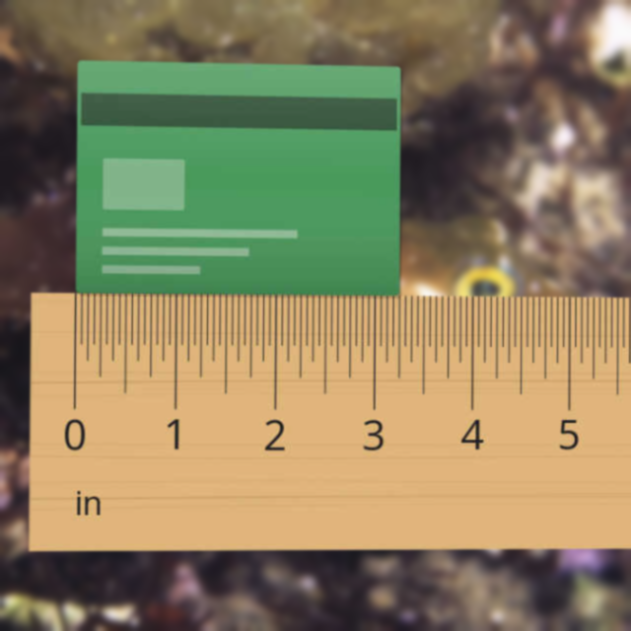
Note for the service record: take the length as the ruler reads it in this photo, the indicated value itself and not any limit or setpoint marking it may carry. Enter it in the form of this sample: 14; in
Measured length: 3.25; in
